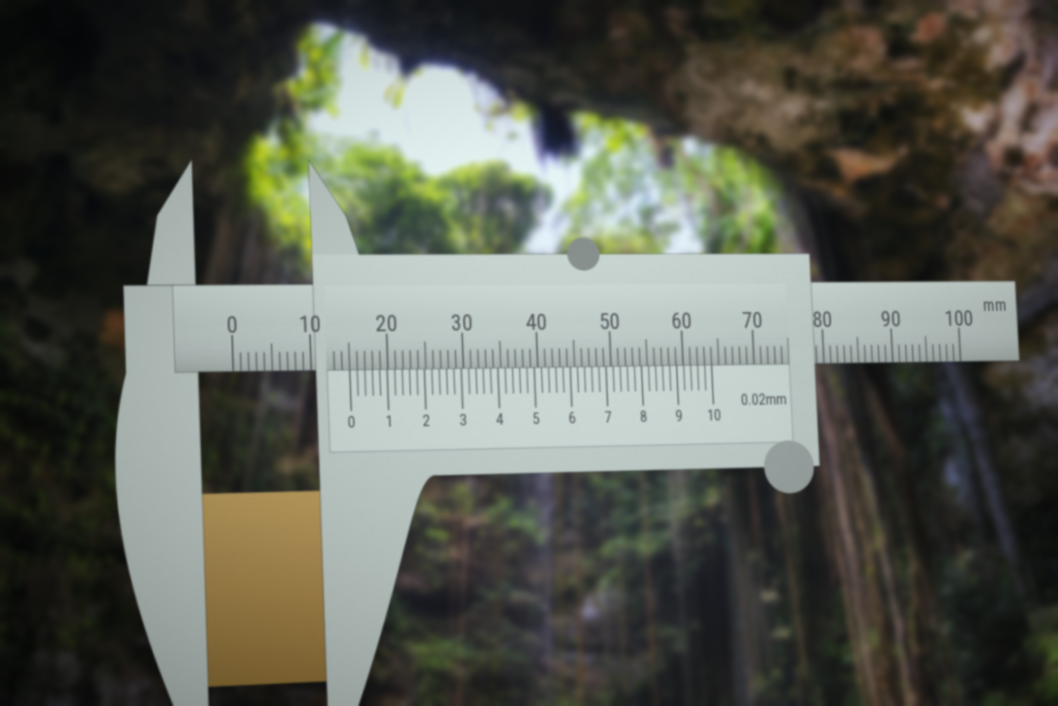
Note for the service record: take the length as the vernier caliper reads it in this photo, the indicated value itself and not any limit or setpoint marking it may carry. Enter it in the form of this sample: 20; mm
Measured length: 15.0; mm
